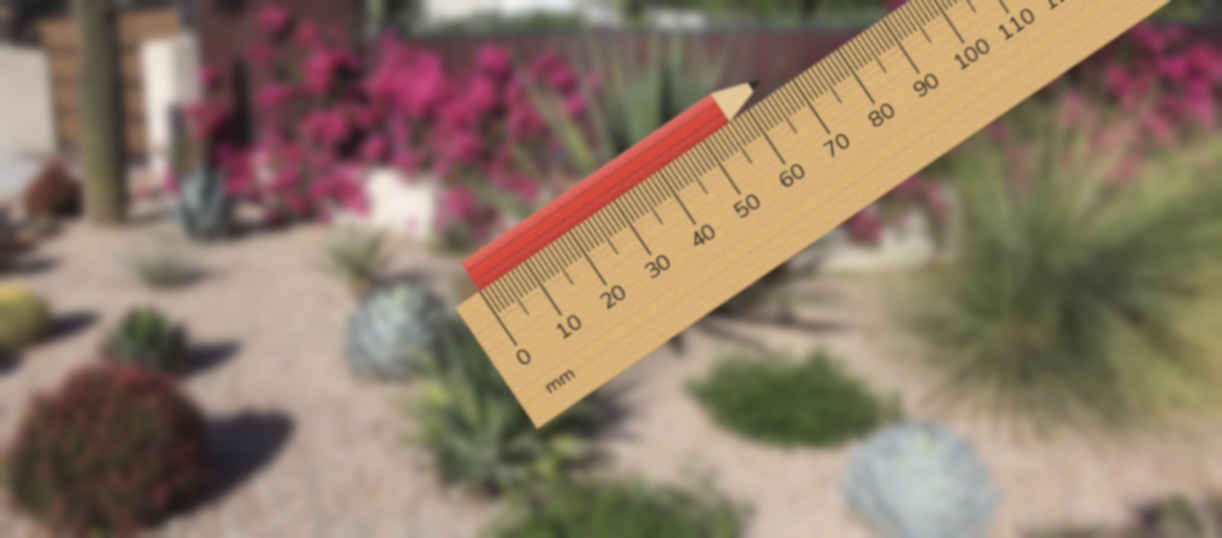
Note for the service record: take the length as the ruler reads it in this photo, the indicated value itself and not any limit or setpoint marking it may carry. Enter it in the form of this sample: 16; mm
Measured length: 65; mm
